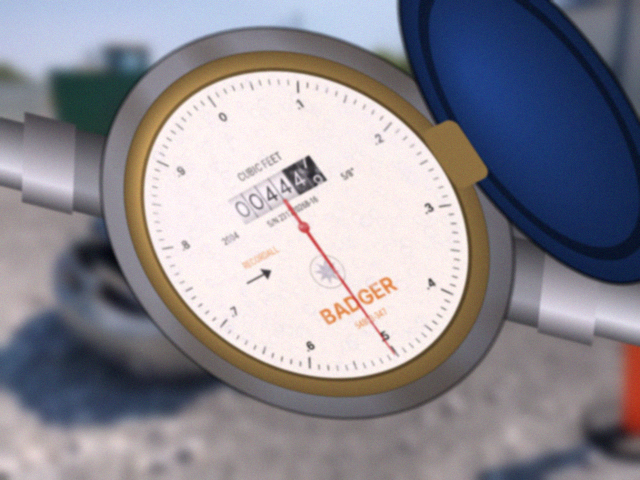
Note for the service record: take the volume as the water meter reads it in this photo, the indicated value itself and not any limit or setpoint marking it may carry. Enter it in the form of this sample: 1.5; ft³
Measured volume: 4447.50; ft³
